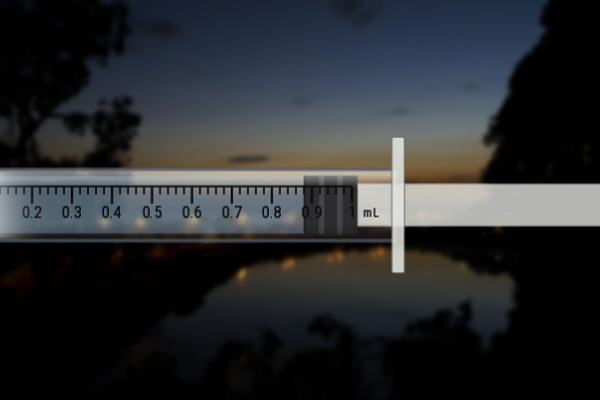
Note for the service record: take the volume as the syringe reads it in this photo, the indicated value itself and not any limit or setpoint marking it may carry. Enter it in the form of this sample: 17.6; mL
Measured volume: 0.88; mL
